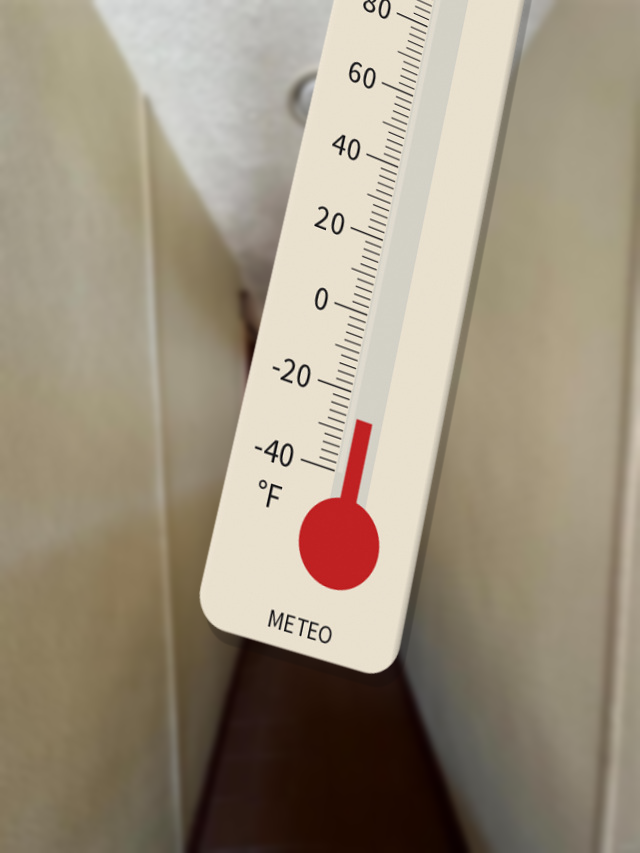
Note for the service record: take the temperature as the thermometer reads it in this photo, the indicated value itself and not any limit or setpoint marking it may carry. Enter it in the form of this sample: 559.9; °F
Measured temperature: -26; °F
